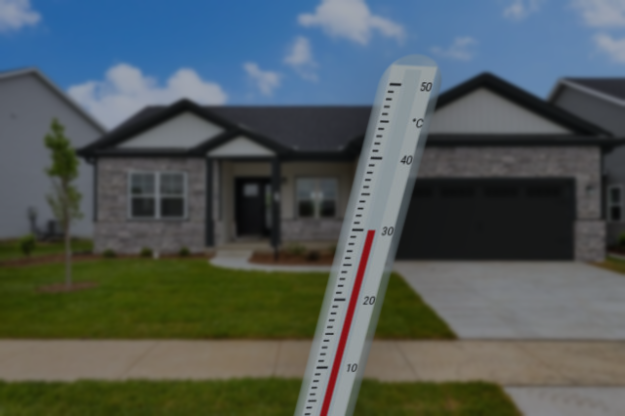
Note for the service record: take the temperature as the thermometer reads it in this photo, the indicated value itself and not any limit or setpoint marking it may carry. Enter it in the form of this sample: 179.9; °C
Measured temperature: 30; °C
